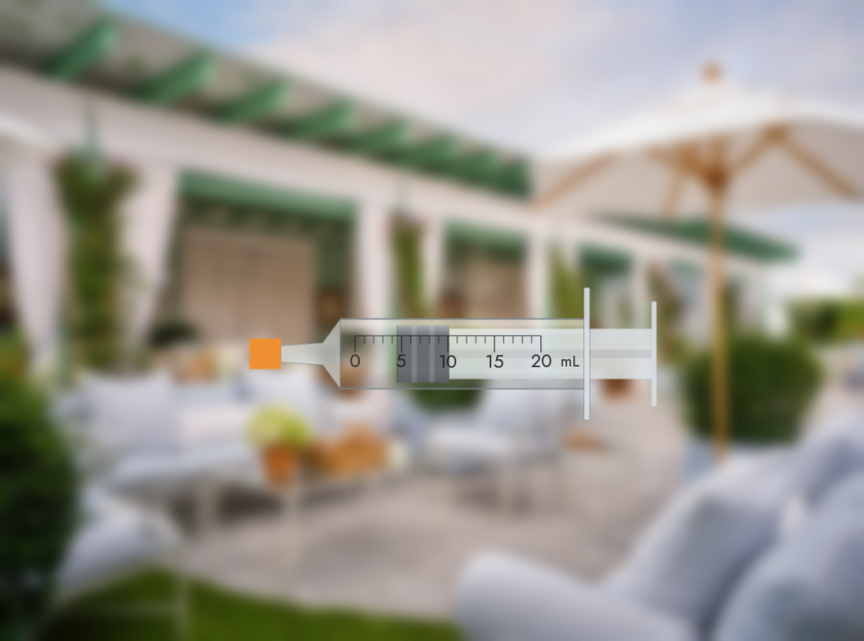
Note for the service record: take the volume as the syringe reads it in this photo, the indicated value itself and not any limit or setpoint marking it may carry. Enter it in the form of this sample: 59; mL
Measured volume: 4.5; mL
